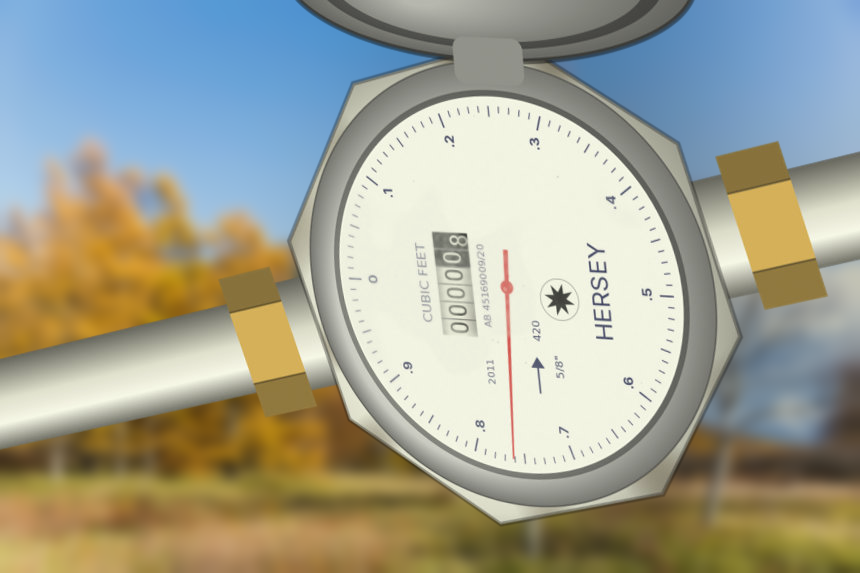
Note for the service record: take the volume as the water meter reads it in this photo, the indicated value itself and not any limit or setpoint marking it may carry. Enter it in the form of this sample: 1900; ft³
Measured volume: 7.76; ft³
